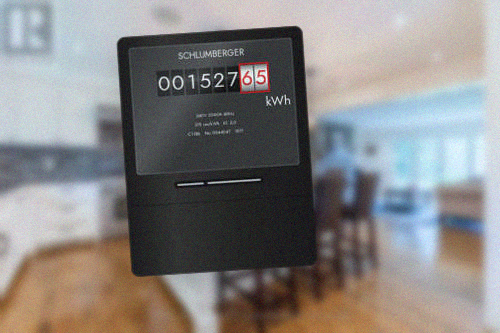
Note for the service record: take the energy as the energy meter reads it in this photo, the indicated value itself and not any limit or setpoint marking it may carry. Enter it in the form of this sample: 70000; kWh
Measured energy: 1527.65; kWh
